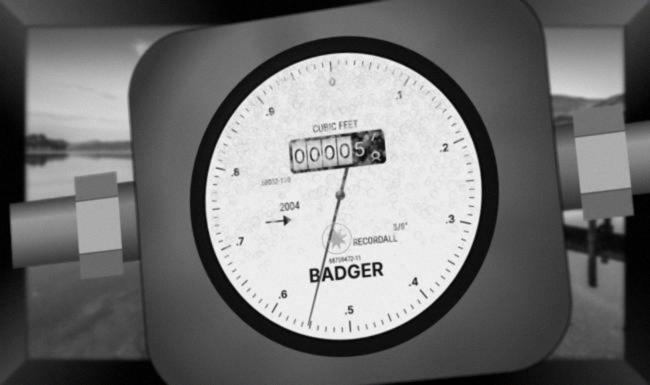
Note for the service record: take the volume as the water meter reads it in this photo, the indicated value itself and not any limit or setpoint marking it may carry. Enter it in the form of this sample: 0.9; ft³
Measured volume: 57.55; ft³
